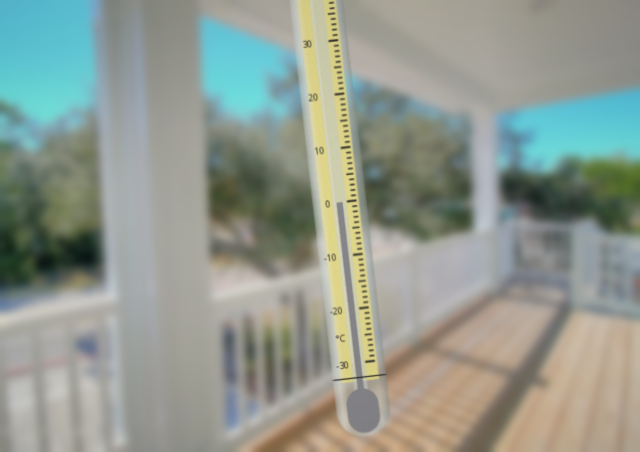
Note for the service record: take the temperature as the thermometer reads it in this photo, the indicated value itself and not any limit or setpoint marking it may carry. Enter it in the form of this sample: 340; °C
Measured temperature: 0; °C
